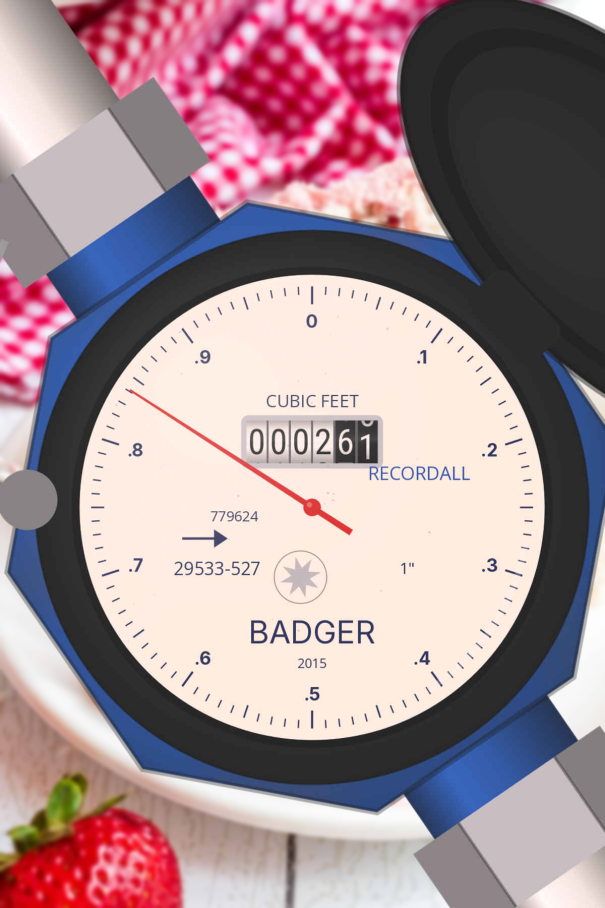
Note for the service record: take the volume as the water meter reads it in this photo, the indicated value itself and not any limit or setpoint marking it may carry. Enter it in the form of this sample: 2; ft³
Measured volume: 260.84; ft³
